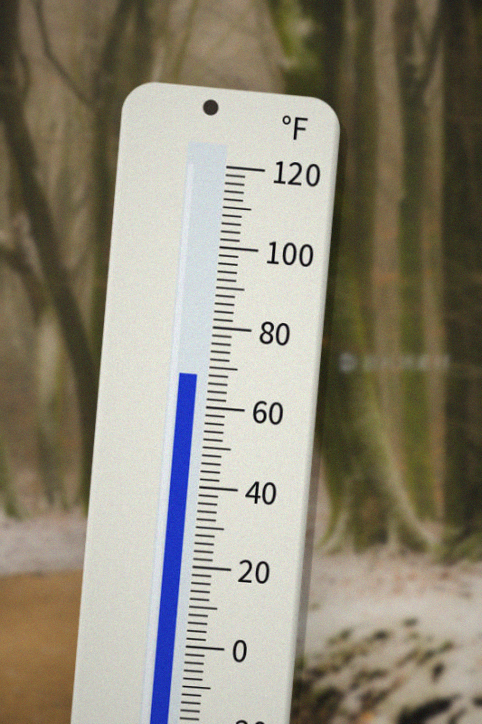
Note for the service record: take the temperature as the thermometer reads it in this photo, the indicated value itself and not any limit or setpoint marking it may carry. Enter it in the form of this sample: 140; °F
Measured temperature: 68; °F
